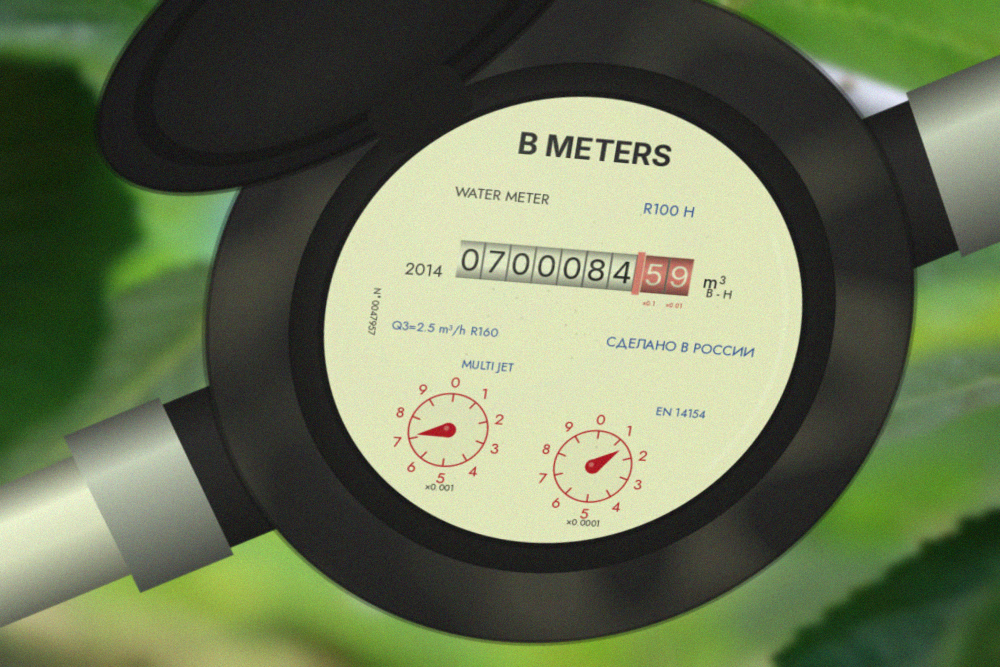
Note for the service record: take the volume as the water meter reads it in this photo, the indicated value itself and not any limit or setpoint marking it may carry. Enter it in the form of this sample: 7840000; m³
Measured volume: 700084.5971; m³
